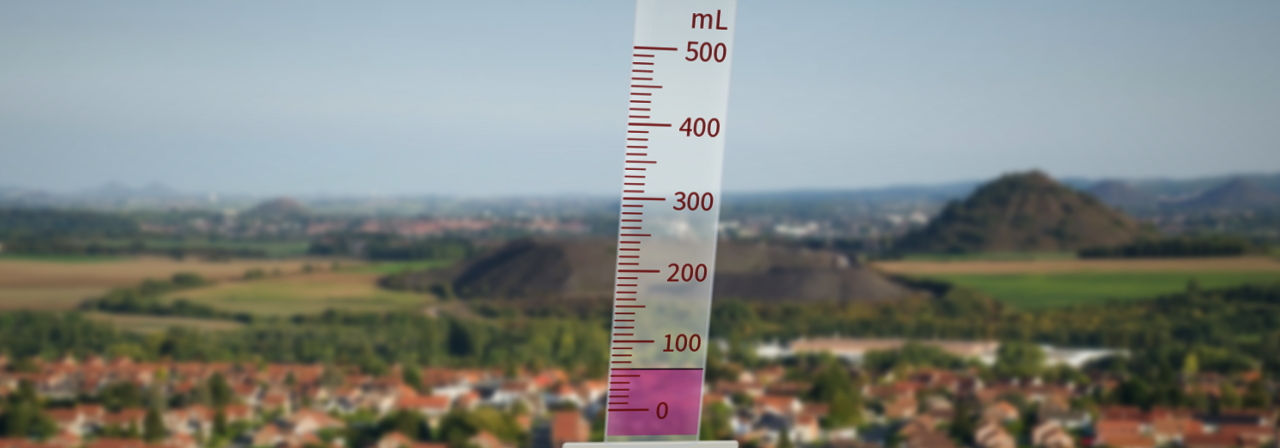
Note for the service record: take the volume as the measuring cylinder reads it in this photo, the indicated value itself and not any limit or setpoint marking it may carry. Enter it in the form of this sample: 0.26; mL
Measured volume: 60; mL
